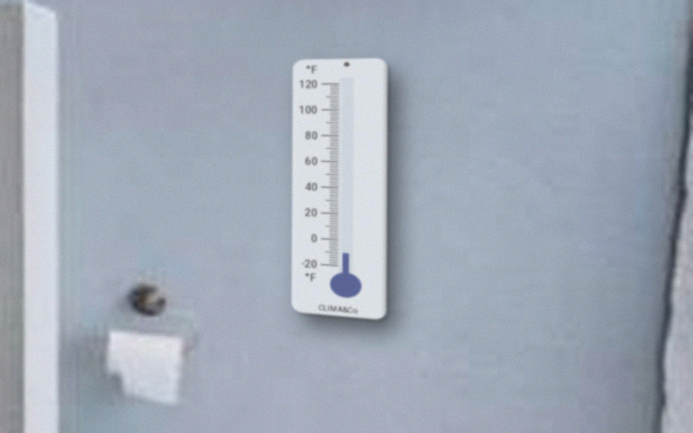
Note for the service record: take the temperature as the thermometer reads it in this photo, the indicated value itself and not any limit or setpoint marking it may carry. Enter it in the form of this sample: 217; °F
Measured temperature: -10; °F
